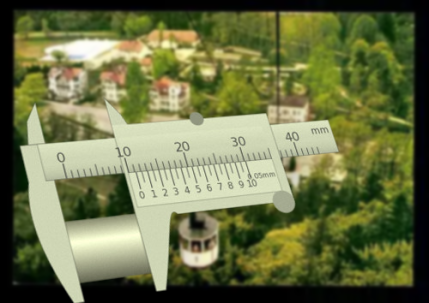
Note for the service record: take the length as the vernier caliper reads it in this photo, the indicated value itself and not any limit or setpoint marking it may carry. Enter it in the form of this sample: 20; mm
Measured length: 11.2; mm
